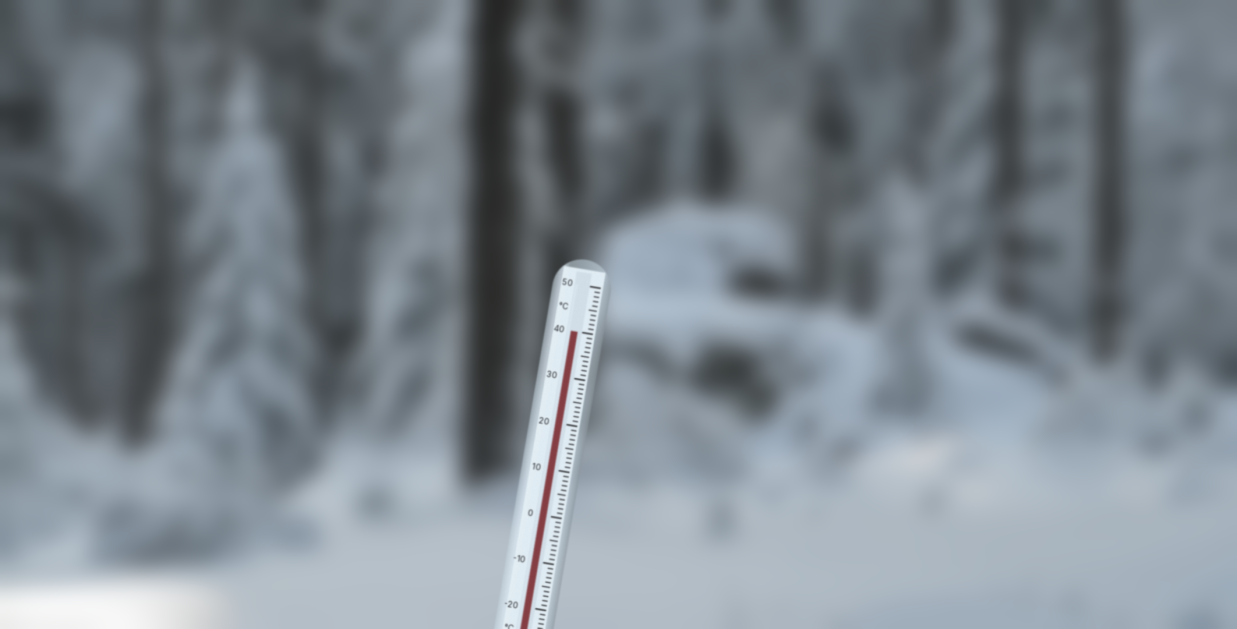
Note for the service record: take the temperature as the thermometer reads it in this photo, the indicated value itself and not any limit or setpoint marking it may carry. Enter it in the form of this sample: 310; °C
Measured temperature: 40; °C
